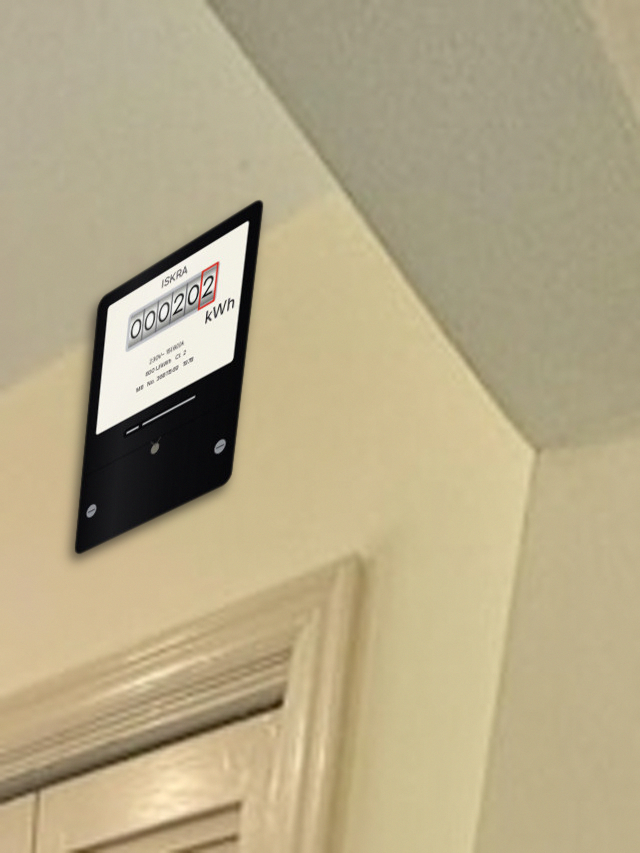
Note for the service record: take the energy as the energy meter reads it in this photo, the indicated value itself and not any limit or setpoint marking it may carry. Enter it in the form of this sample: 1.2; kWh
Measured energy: 20.2; kWh
